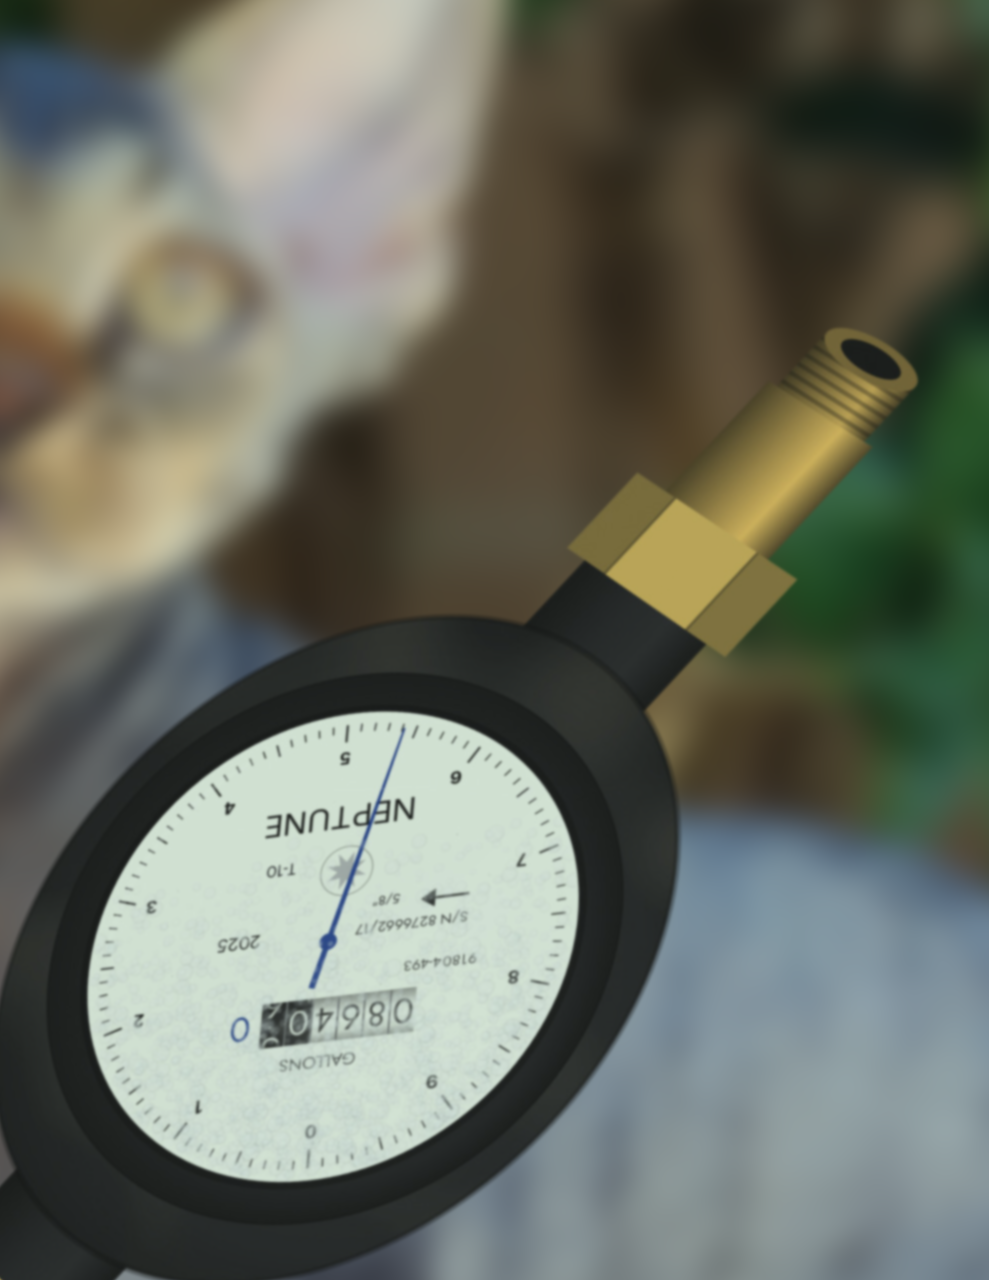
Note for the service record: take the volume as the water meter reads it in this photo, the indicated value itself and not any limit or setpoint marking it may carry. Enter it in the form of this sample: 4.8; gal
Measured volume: 864055.4; gal
